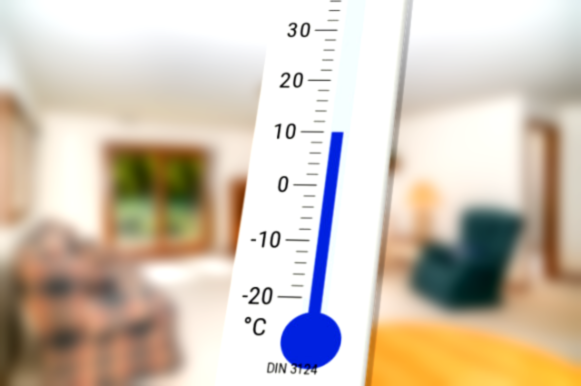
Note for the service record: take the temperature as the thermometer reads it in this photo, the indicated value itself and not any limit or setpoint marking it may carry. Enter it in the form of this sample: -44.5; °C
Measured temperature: 10; °C
